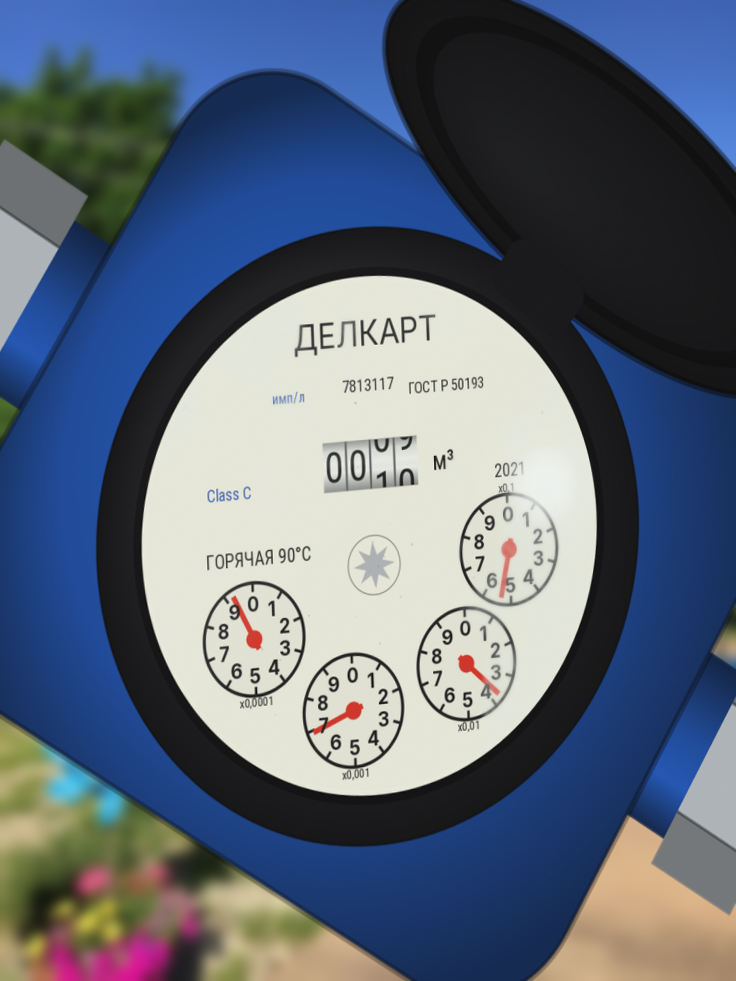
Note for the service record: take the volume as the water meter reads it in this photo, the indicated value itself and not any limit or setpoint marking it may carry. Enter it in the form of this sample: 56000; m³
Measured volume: 9.5369; m³
